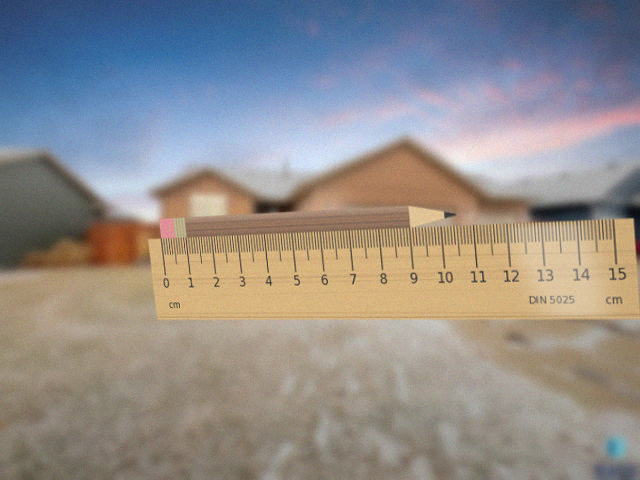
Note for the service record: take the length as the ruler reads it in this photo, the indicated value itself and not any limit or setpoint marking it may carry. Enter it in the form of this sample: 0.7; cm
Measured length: 10.5; cm
